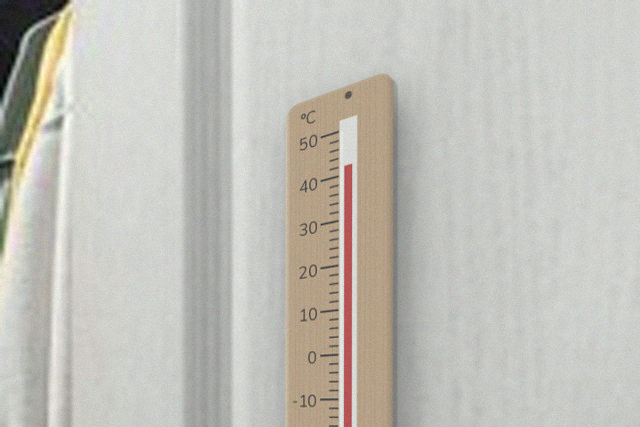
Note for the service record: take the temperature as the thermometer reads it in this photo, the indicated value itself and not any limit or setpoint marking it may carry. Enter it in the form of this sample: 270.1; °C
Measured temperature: 42; °C
